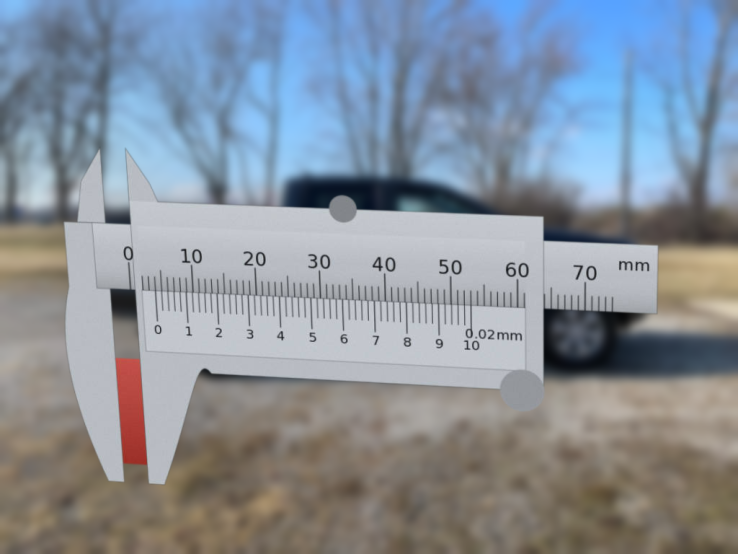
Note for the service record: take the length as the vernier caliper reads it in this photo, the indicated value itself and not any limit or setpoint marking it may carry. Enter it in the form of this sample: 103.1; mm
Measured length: 4.0; mm
